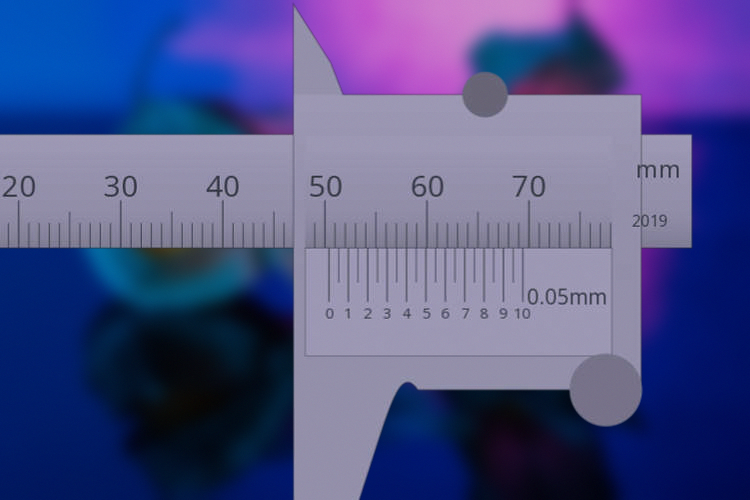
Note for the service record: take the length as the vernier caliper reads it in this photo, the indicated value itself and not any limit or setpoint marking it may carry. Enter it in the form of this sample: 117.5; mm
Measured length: 50.4; mm
